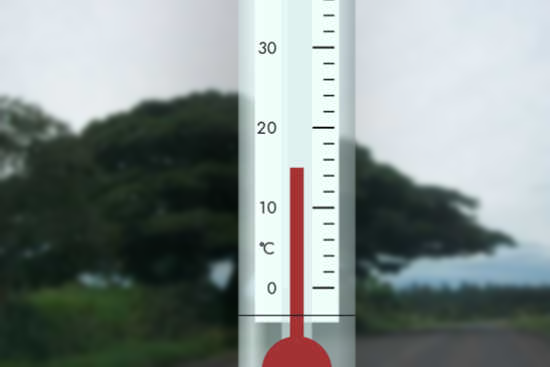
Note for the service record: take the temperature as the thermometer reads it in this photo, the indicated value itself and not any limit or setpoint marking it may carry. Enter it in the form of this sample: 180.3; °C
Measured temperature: 15; °C
